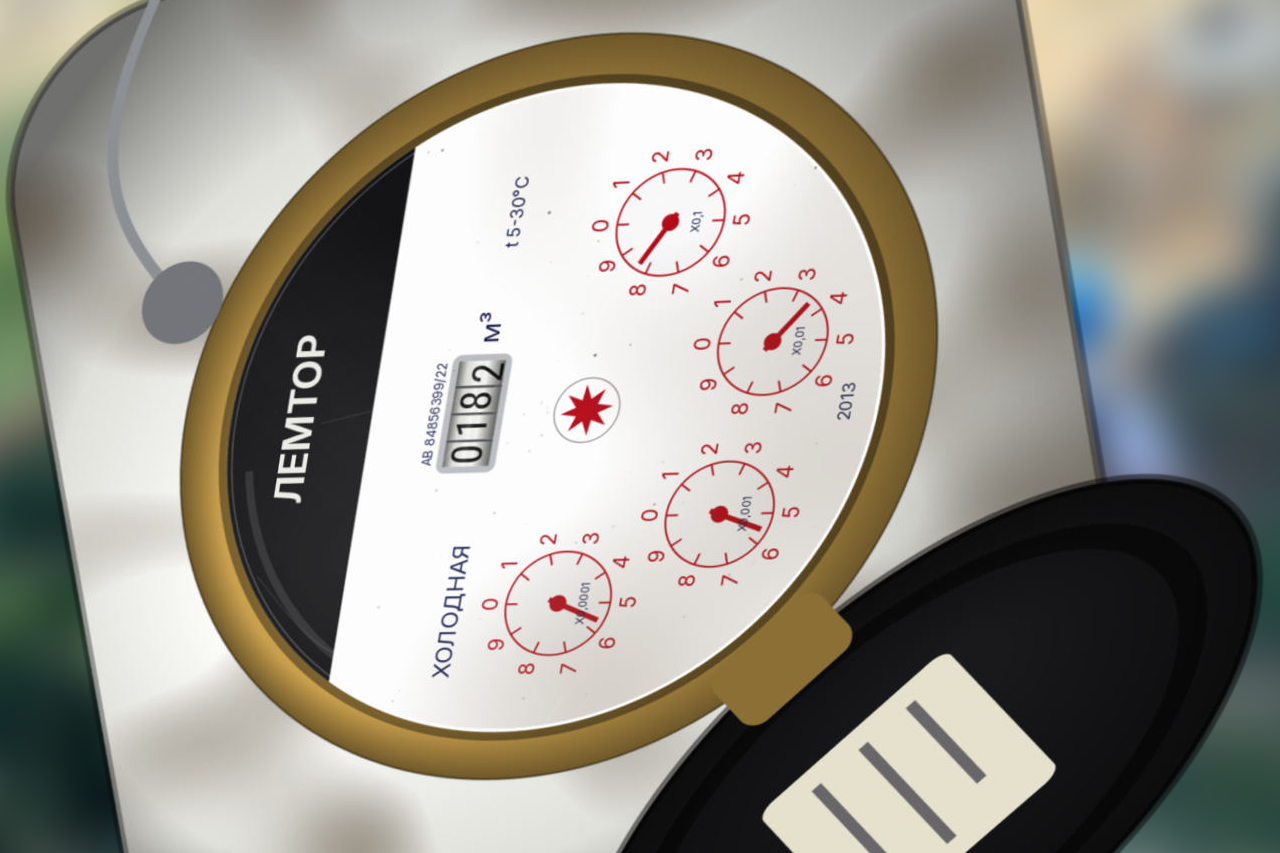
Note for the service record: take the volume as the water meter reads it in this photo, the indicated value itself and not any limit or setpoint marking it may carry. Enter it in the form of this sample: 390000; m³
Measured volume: 181.8355; m³
